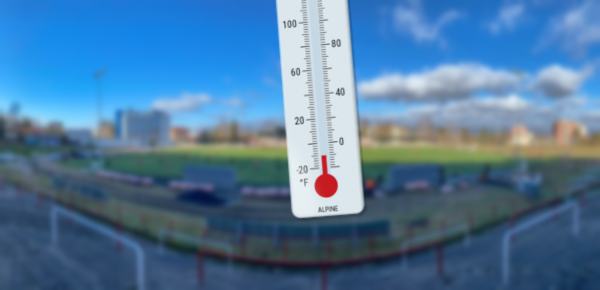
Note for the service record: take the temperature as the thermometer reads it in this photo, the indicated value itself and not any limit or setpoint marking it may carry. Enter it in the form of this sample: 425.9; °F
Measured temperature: -10; °F
